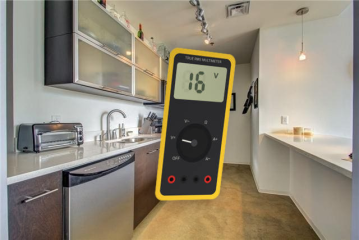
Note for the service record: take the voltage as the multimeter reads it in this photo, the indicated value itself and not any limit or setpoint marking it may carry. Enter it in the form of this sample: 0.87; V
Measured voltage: 16; V
